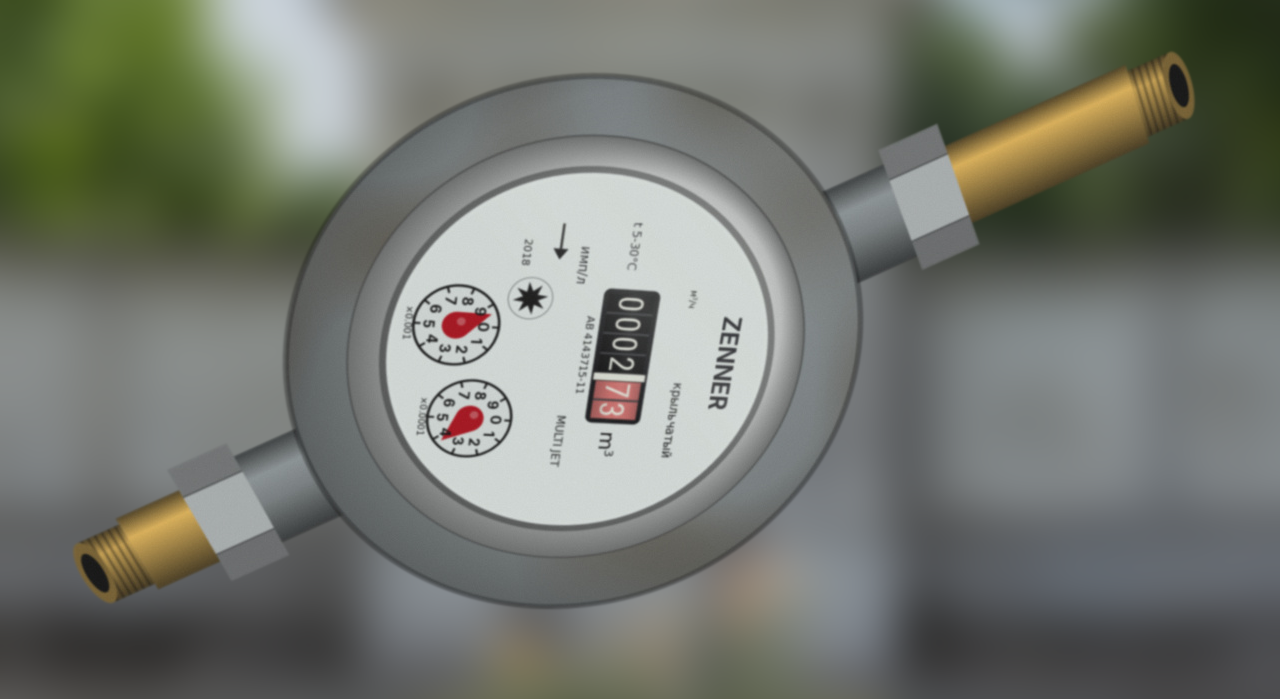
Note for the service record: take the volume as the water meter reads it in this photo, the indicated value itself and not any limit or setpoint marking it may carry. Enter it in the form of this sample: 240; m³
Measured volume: 2.7293; m³
